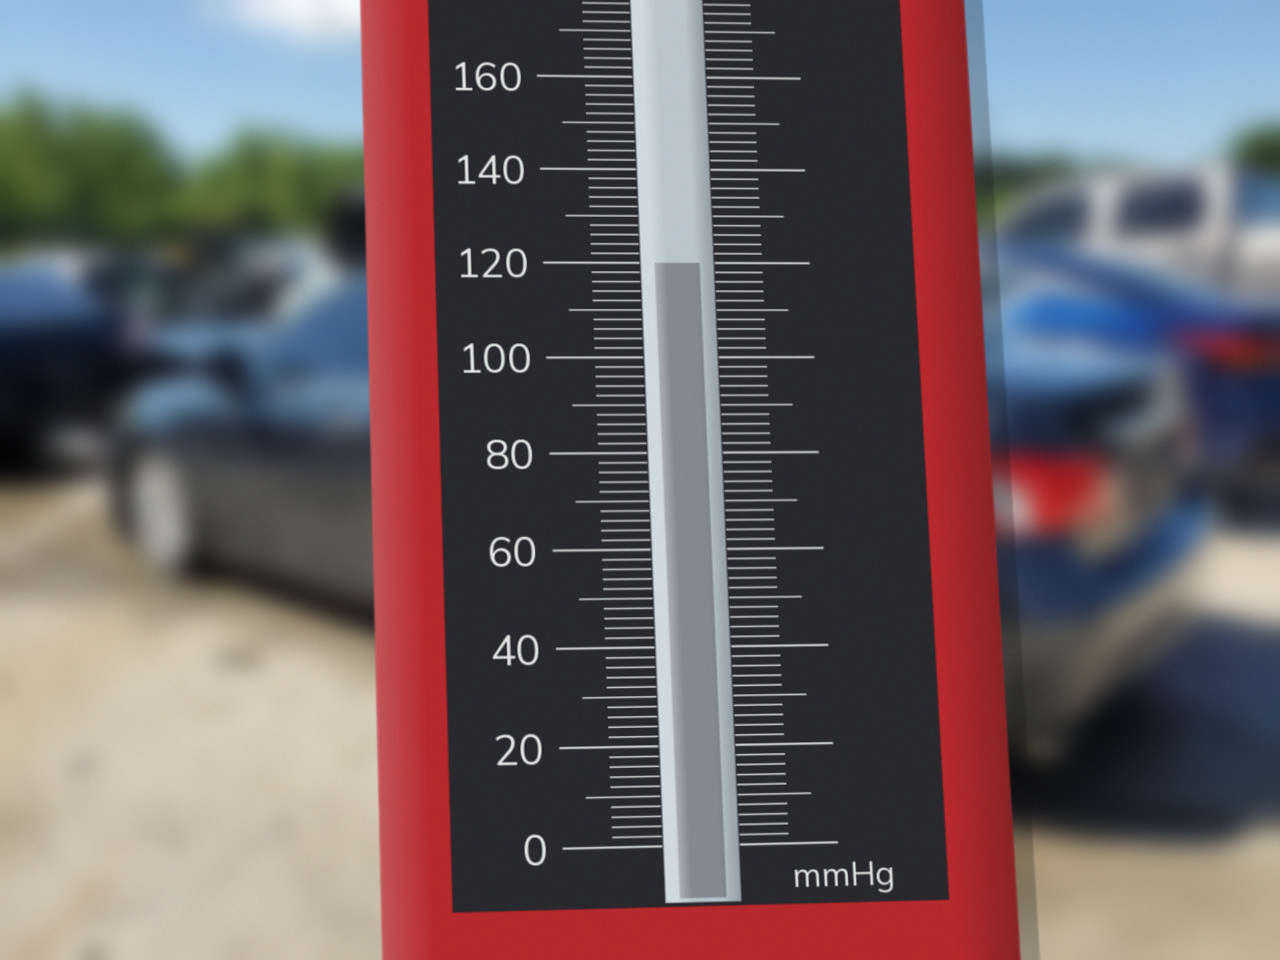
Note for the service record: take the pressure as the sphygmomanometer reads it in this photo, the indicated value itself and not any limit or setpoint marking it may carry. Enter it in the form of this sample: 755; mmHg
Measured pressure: 120; mmHg
